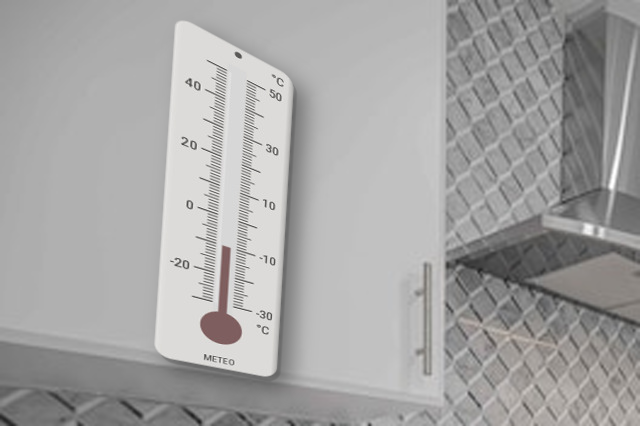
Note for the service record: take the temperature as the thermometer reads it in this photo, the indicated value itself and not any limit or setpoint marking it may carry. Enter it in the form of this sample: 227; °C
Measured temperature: -10; °C
